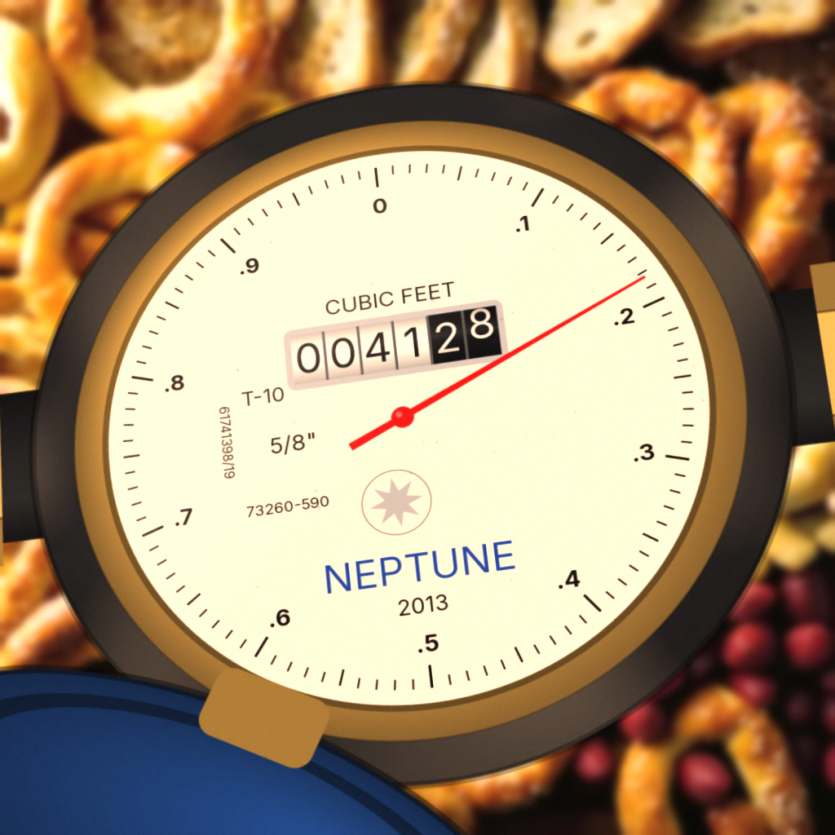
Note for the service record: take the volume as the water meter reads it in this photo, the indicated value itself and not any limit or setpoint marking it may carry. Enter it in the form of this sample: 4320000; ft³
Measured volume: 4128.18; ft³
